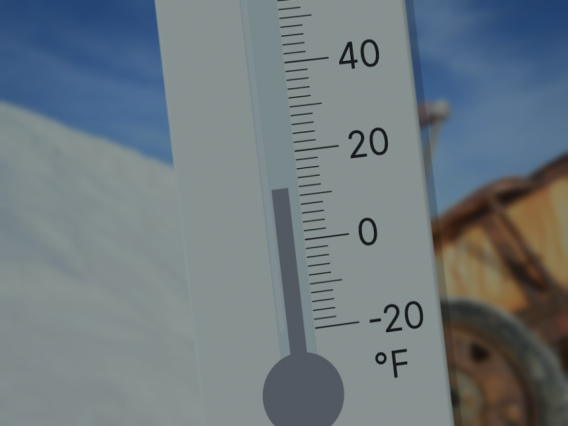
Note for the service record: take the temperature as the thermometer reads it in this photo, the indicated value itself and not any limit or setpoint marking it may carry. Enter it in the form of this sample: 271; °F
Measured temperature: 12; °F
